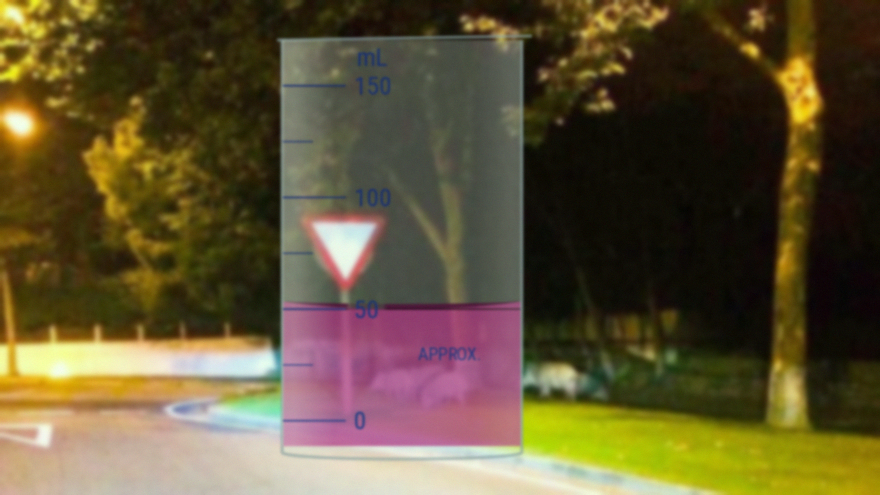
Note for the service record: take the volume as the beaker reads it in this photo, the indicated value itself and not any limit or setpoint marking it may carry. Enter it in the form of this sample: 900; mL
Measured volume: 50; mL
